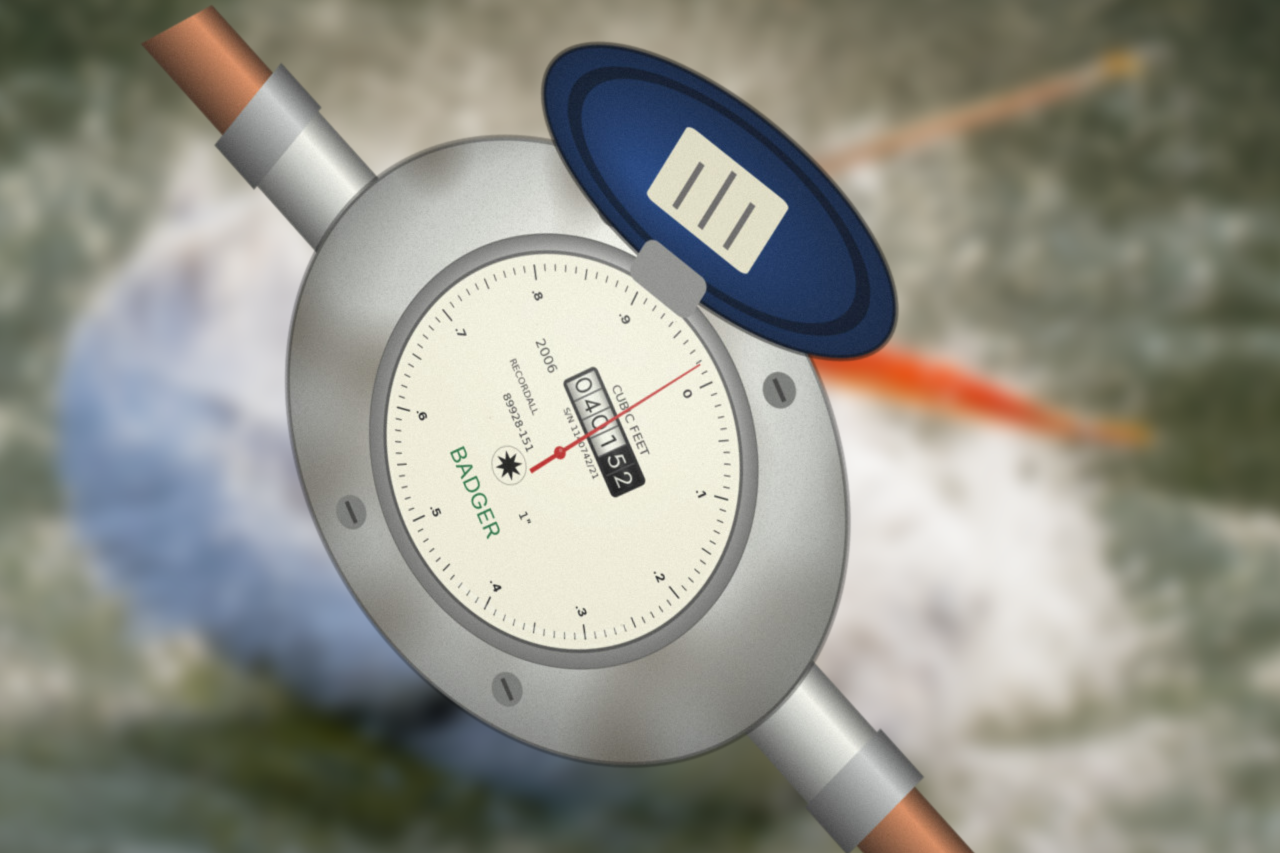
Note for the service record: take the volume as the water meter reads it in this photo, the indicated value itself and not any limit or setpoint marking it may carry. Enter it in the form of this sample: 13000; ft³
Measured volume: 40151.98; ft³
